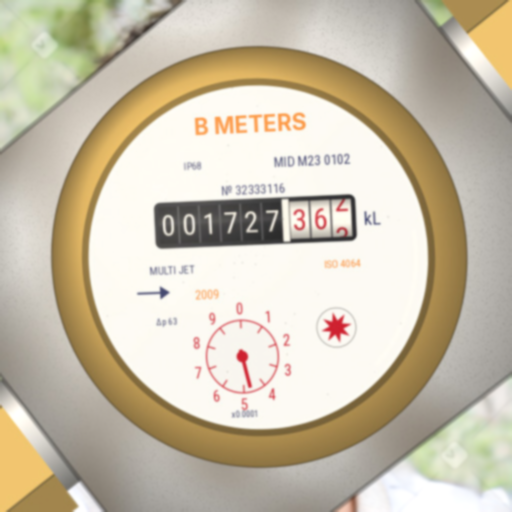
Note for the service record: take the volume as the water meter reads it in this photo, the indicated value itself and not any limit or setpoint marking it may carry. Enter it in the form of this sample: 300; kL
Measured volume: 1727.3624; kL
